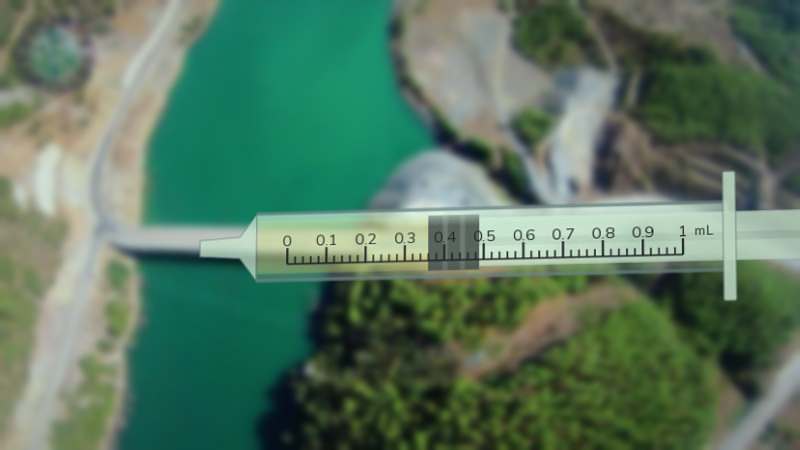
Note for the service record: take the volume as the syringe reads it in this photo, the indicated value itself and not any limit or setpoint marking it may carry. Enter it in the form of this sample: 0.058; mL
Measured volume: 0.36; mL
